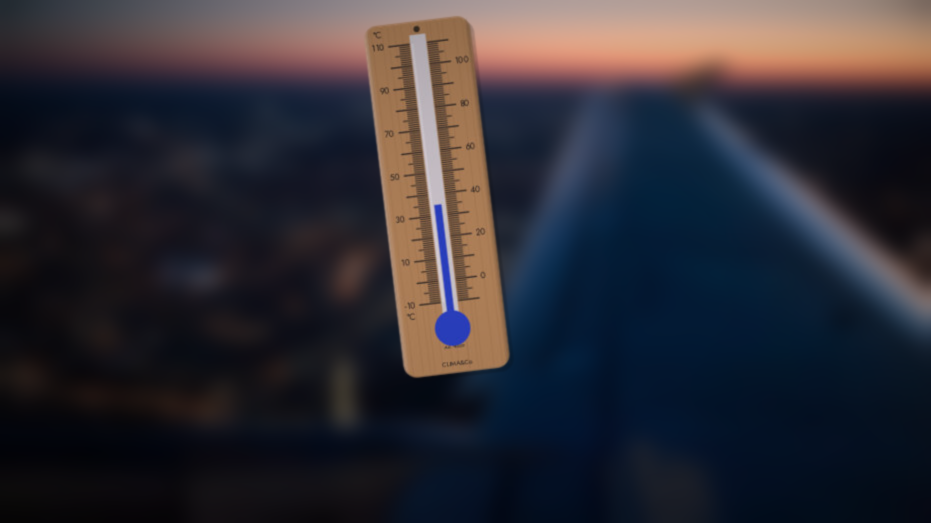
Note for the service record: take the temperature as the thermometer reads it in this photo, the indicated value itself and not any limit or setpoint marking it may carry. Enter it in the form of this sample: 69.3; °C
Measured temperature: 35; °C
